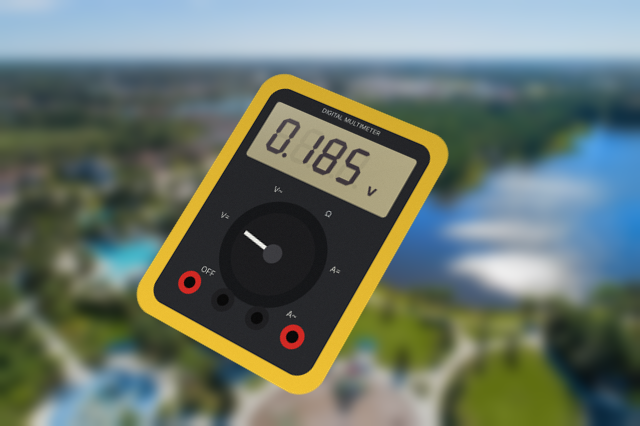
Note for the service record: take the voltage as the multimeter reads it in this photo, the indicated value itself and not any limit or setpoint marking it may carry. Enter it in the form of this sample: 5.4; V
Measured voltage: 0.185; V
